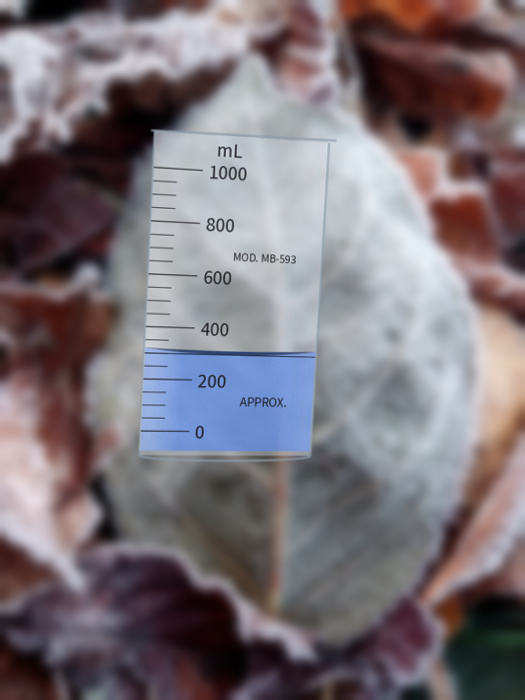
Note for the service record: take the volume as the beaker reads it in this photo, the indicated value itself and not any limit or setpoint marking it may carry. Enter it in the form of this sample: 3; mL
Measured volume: 300; mL
